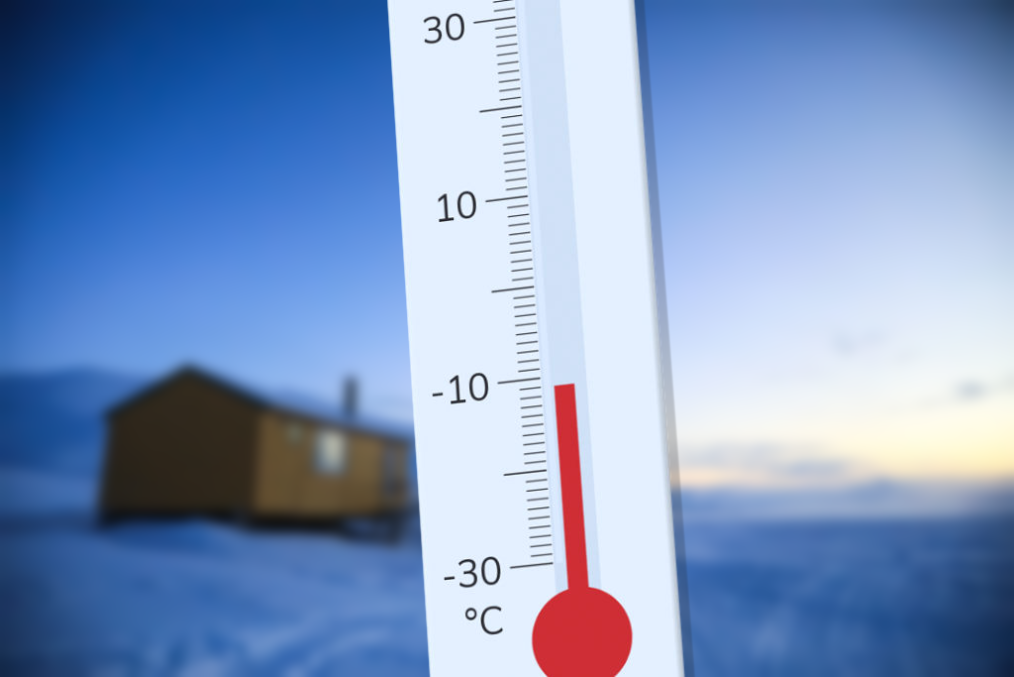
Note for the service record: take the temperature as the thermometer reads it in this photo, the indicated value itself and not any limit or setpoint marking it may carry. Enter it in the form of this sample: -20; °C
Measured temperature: -11; °C
